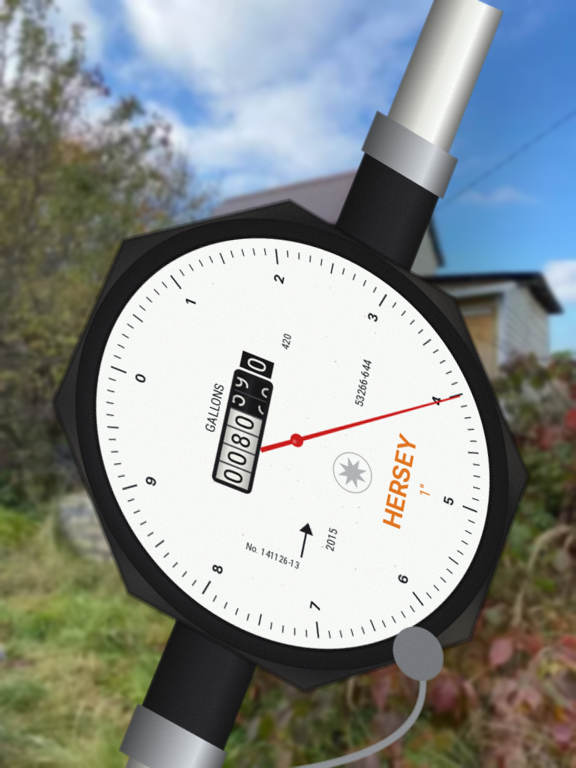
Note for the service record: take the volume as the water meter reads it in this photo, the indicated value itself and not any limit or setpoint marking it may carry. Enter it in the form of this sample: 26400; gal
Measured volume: 80594.0; gal
